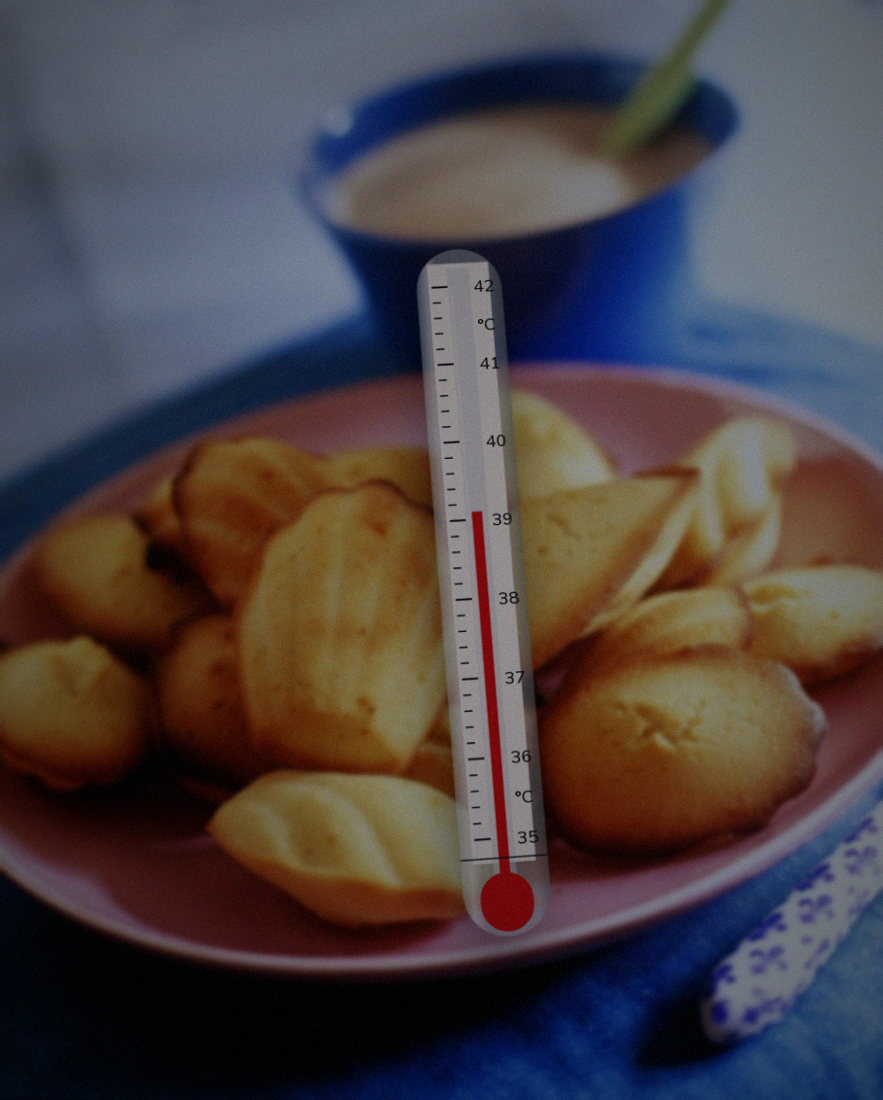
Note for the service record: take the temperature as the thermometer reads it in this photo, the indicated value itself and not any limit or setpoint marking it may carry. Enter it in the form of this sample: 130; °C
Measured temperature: 39.1; °C
